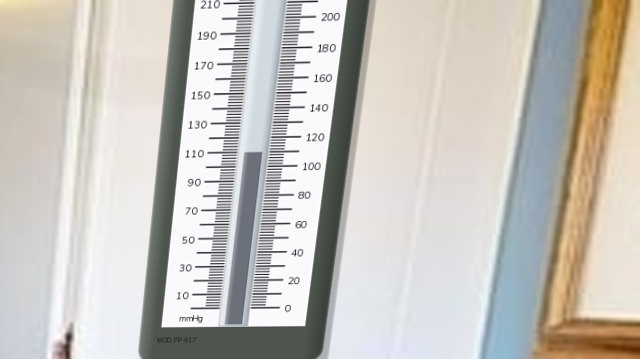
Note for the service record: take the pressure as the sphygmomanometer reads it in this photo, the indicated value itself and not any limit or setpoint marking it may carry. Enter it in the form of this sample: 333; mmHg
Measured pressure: 110; mmHg
